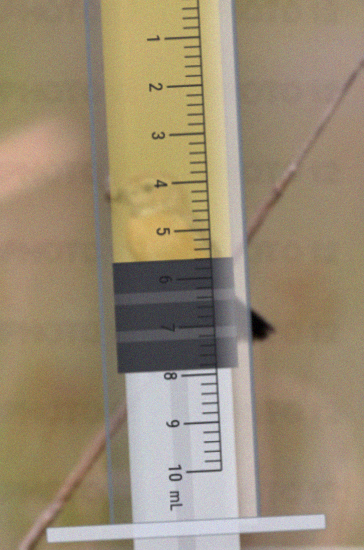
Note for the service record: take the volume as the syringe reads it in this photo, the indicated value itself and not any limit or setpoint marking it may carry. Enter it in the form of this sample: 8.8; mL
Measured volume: 5.6; mL
